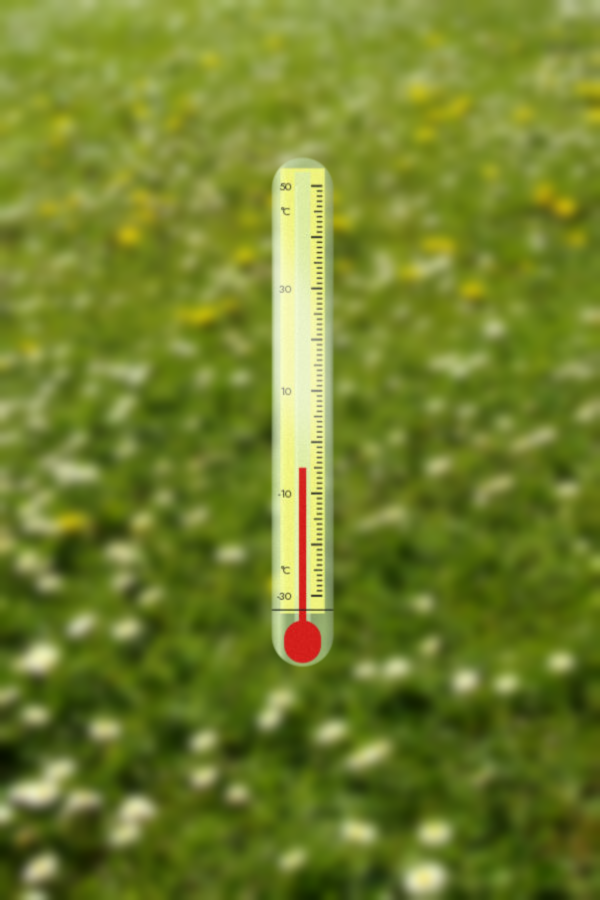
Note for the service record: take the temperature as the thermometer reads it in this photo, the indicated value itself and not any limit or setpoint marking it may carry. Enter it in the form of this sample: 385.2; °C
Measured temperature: -5; °C
